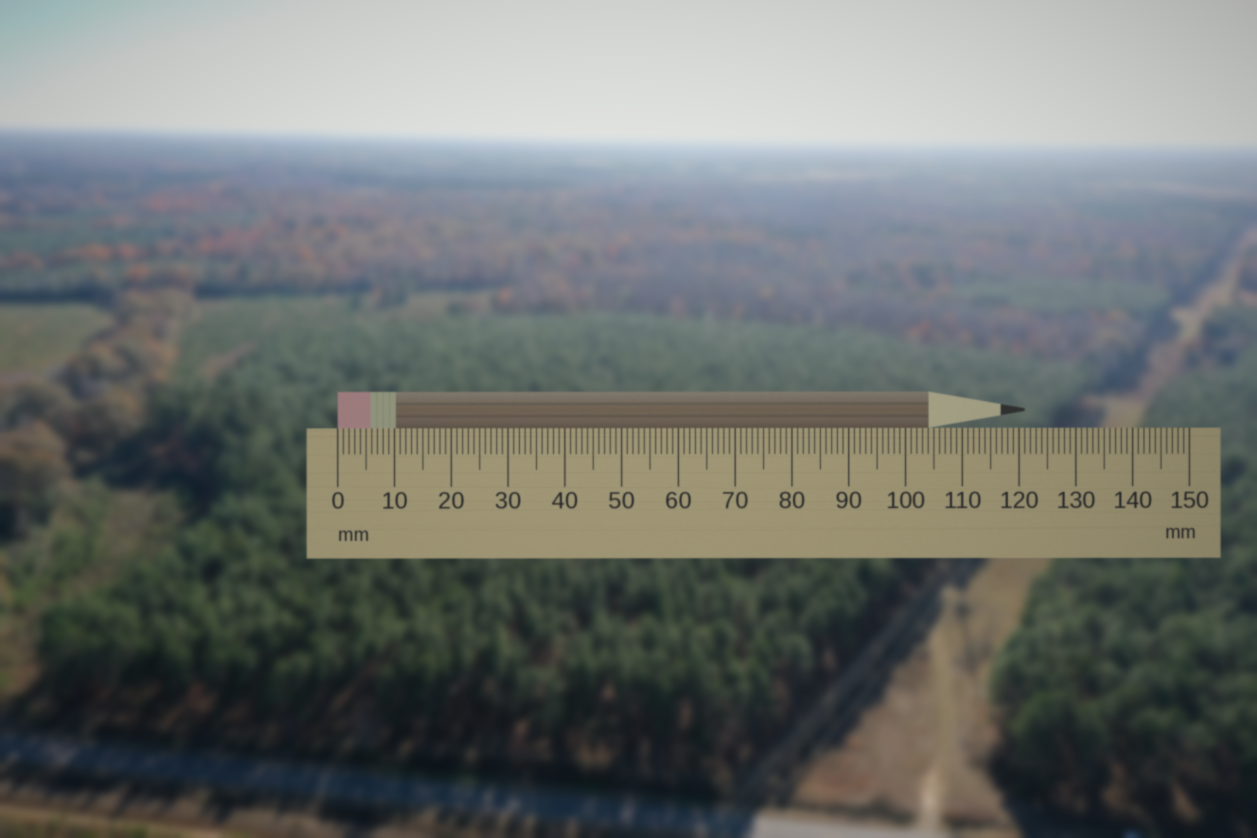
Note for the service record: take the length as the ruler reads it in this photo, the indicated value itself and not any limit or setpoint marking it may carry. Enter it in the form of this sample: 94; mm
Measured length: 121; mm
